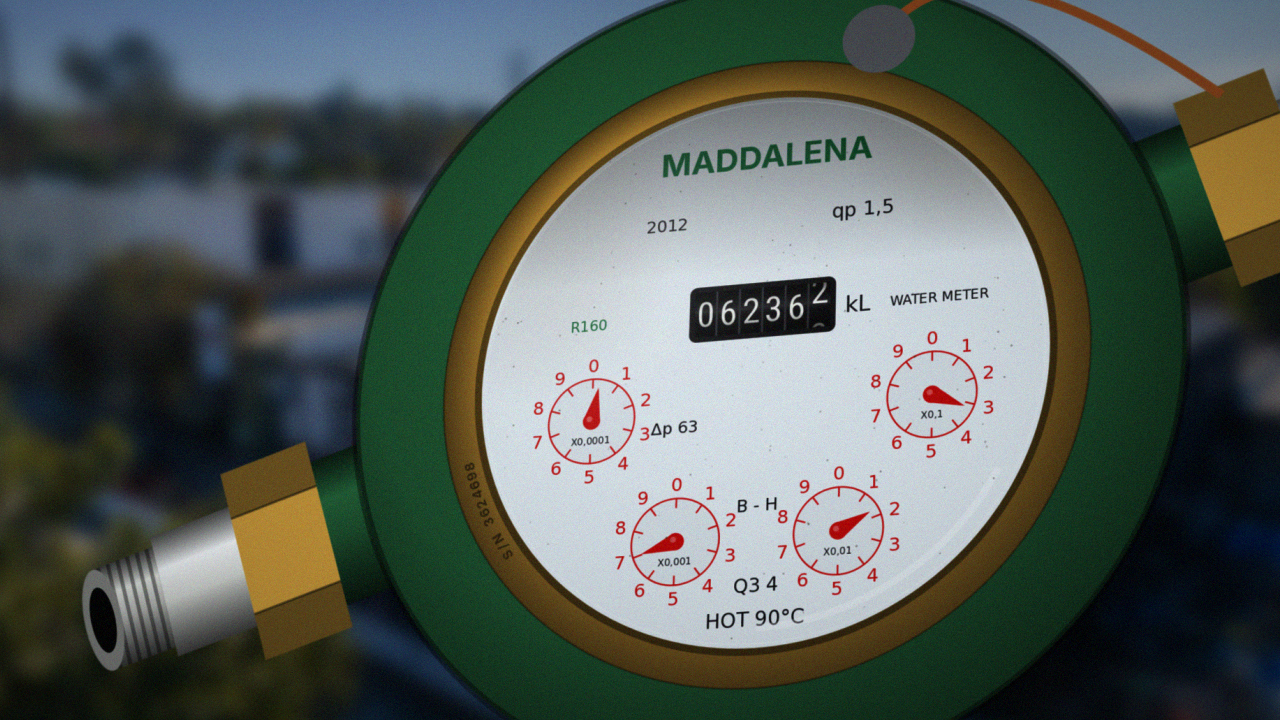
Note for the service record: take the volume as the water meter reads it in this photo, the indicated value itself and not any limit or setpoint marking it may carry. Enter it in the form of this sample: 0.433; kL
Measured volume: 62362.3170; kL
